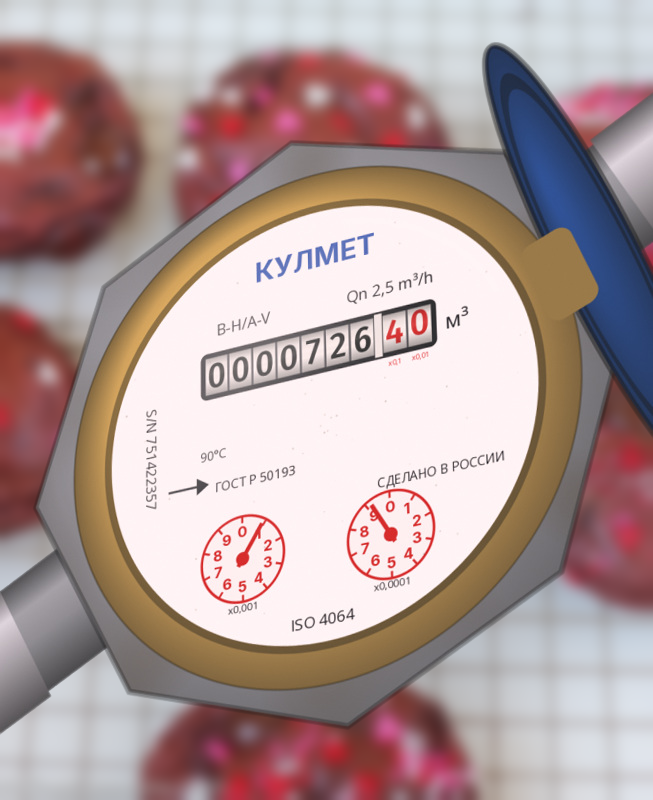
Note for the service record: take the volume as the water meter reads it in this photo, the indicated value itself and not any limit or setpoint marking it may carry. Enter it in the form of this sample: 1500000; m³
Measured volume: 726.4009; m³
